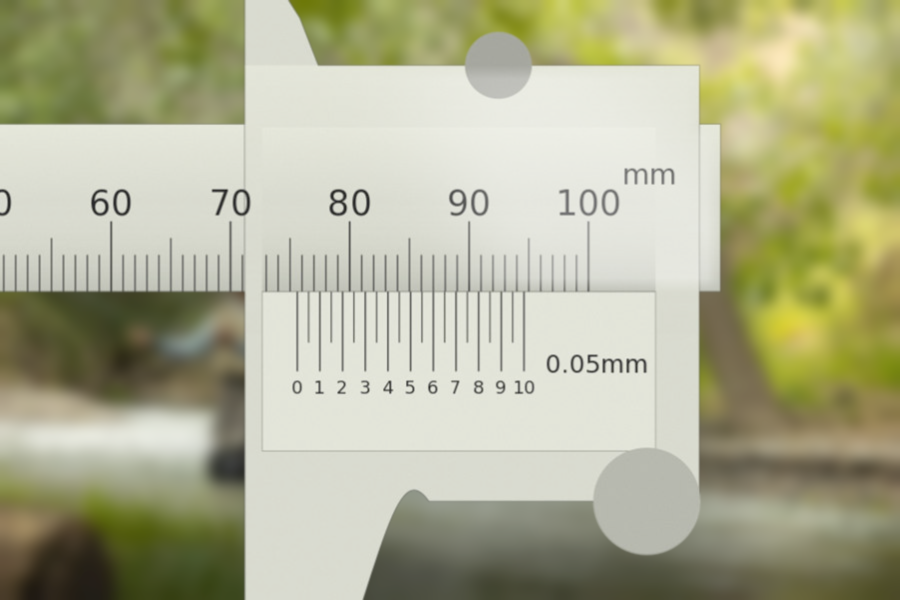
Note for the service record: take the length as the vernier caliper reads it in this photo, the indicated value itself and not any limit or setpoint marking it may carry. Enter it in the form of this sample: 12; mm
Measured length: 75.6; mm
